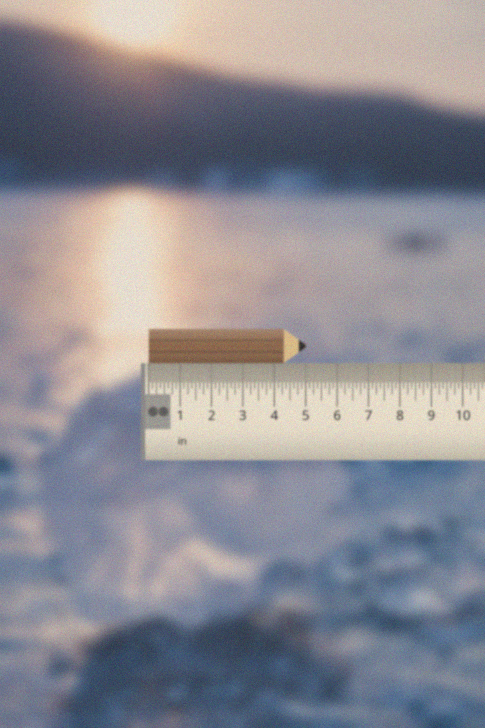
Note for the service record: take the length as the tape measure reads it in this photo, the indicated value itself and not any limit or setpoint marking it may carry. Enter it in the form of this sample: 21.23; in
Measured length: 5; in
